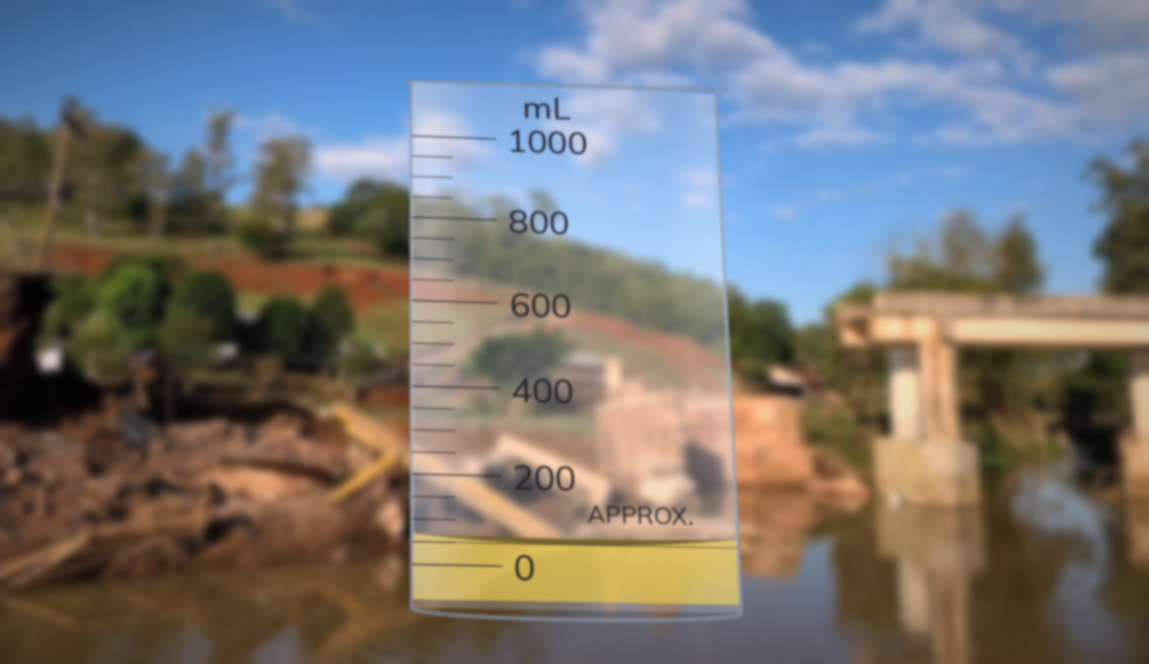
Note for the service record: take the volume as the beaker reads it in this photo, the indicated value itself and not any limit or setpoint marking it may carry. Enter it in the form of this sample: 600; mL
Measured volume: 50; mL
